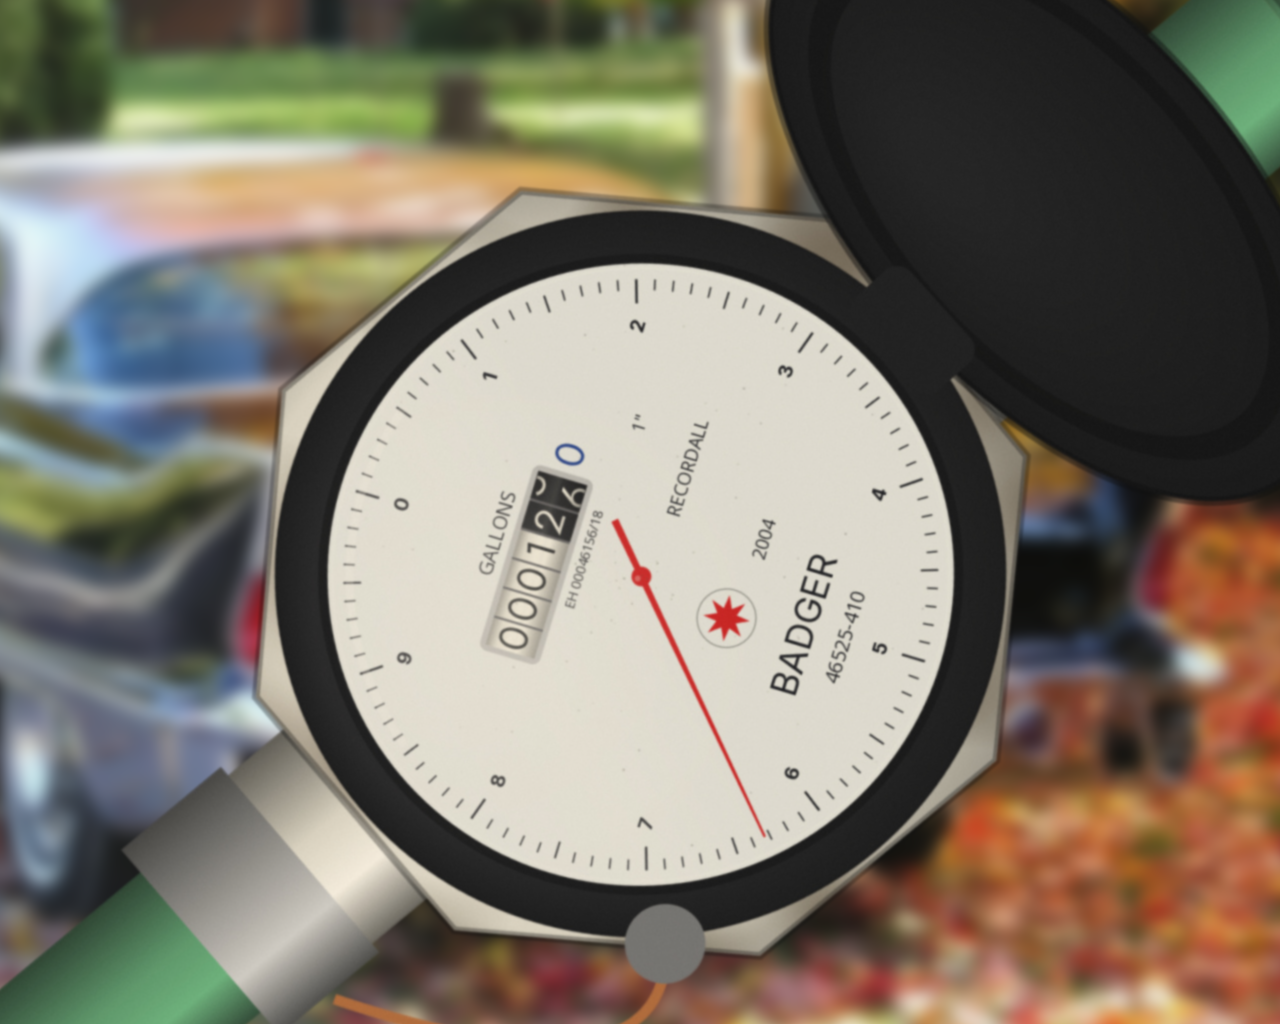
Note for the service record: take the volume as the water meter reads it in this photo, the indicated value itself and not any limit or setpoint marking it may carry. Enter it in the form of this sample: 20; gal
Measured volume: 1256.3; gal
